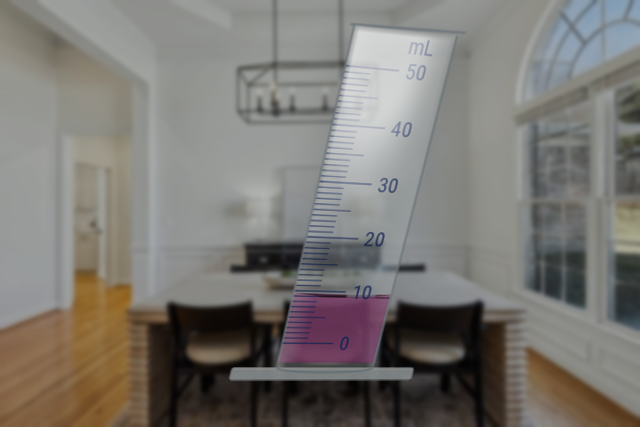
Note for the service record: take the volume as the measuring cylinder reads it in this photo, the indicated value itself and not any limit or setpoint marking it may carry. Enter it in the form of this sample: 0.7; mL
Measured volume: 9; mL
